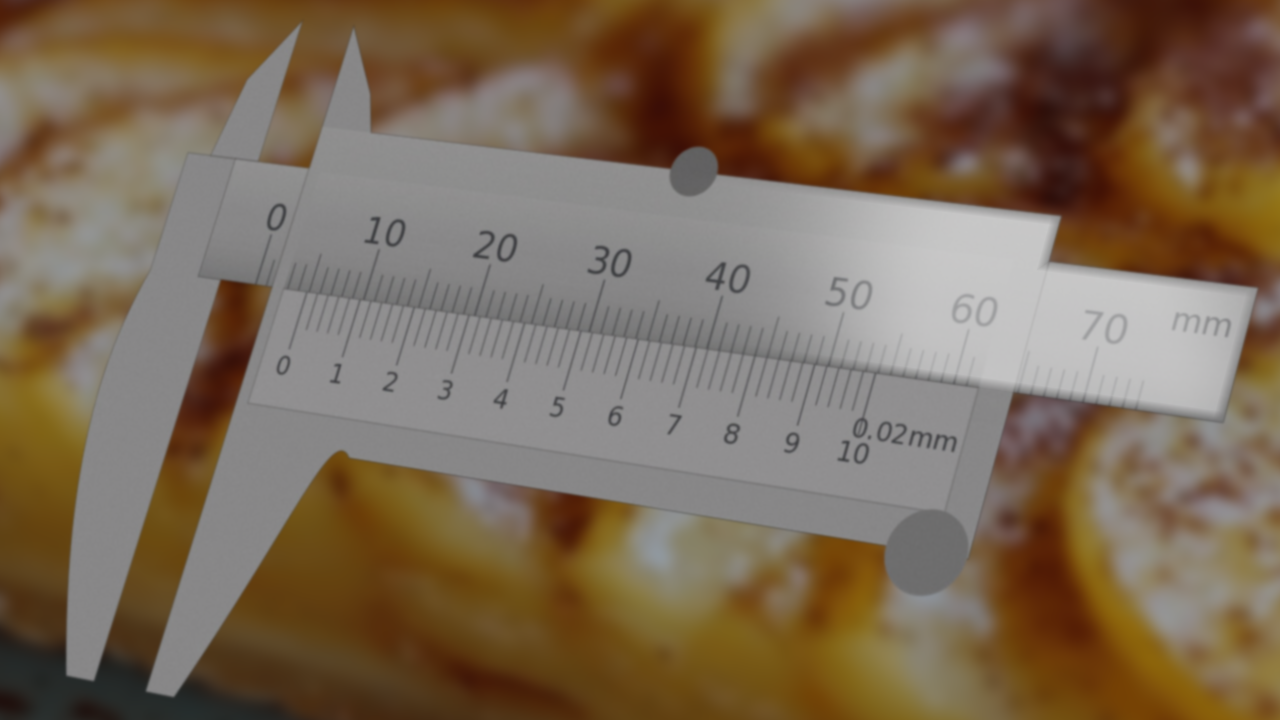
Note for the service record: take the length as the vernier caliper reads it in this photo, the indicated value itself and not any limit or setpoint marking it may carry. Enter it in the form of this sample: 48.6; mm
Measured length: 4.8; mm
